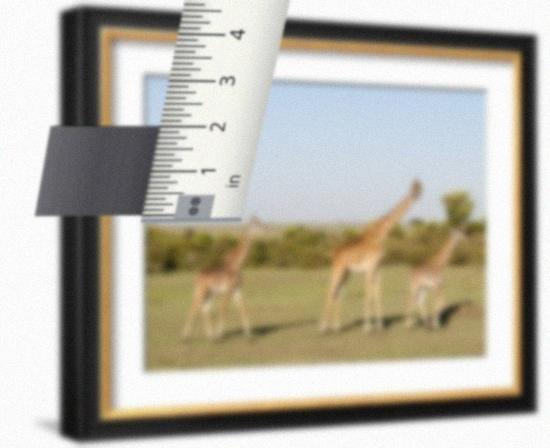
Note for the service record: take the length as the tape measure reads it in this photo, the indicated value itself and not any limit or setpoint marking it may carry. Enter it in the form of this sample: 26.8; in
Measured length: 2; in
